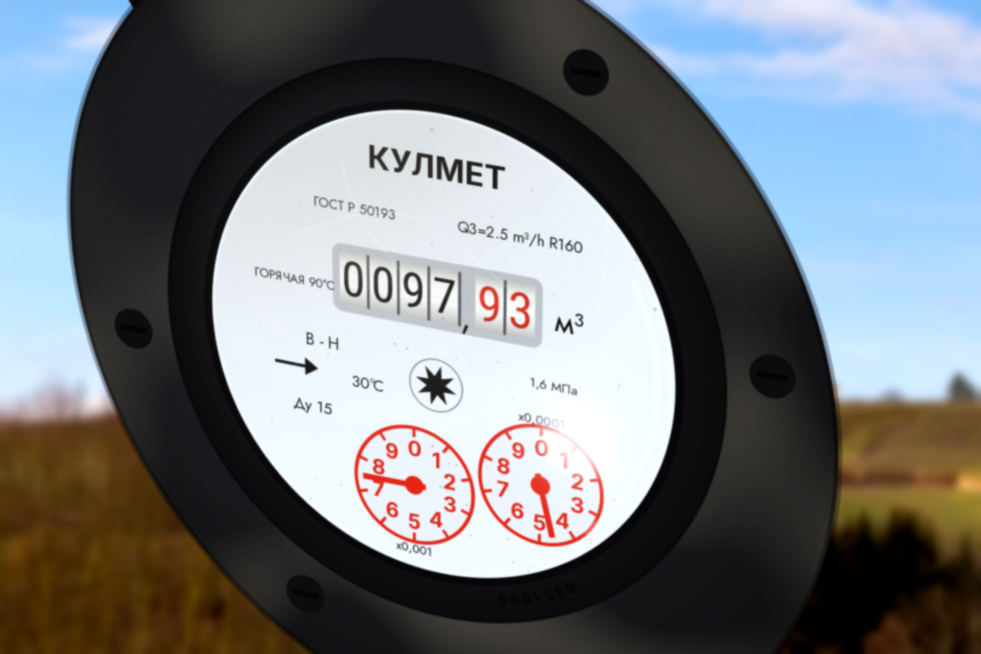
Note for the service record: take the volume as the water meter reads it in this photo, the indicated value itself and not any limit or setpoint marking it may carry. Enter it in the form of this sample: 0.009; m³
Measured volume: 97.9374; m³
